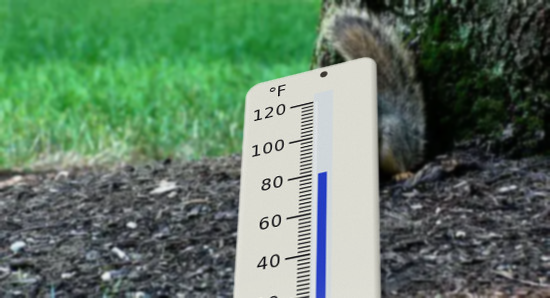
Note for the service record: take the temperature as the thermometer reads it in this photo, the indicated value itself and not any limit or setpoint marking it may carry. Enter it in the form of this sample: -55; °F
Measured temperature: 80; °F
